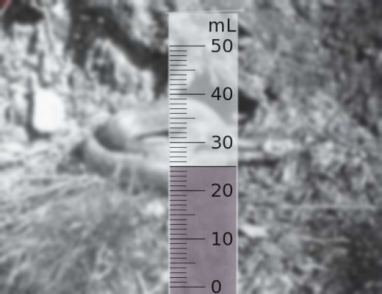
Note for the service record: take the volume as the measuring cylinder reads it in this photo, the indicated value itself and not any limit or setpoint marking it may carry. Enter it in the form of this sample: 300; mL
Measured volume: 25; mL
